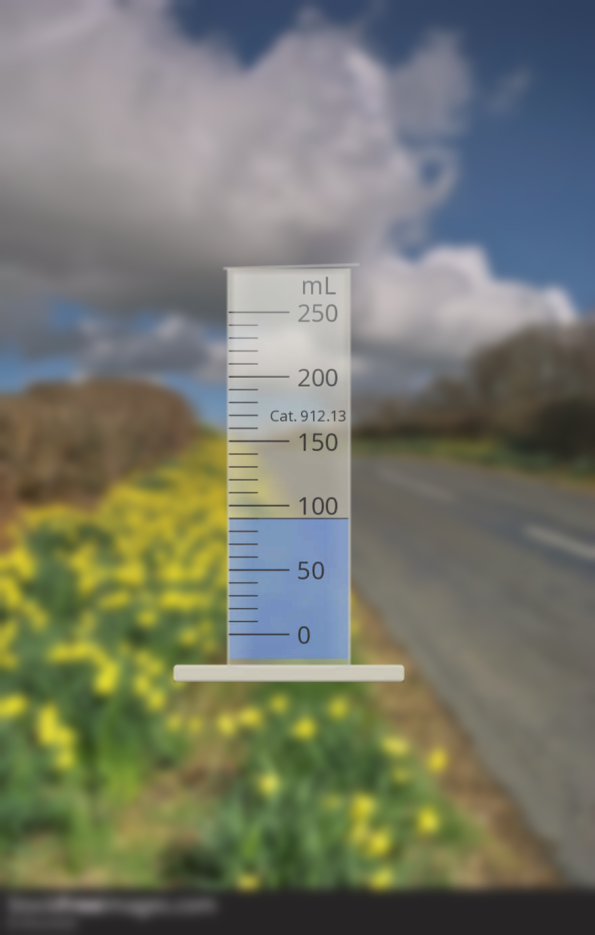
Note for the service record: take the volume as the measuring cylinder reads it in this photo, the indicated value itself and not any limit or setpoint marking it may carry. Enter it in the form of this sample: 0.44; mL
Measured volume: 90; mL
